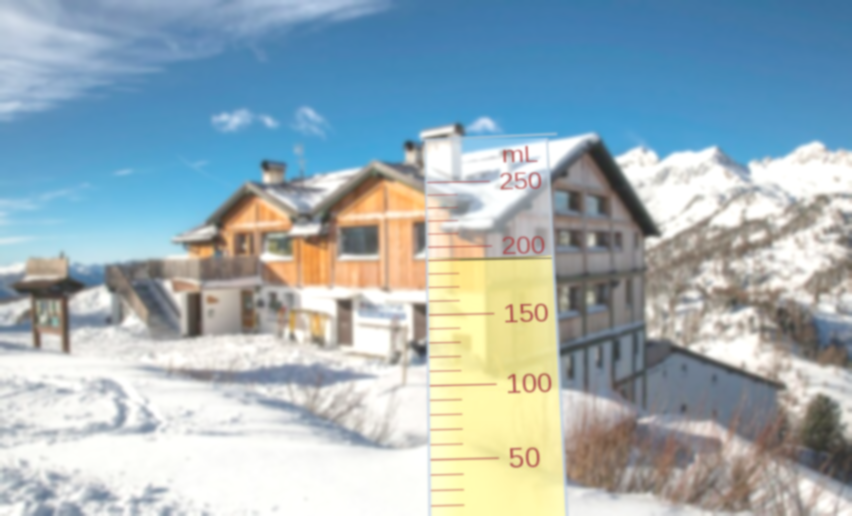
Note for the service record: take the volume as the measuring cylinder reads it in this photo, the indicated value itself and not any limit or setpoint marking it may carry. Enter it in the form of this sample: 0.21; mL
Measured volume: 190; mL
